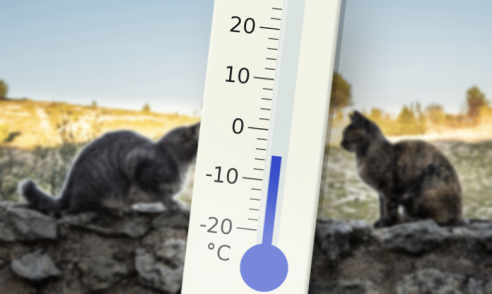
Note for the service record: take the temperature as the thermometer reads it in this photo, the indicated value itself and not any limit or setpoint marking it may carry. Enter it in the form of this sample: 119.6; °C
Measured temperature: -5; °C
